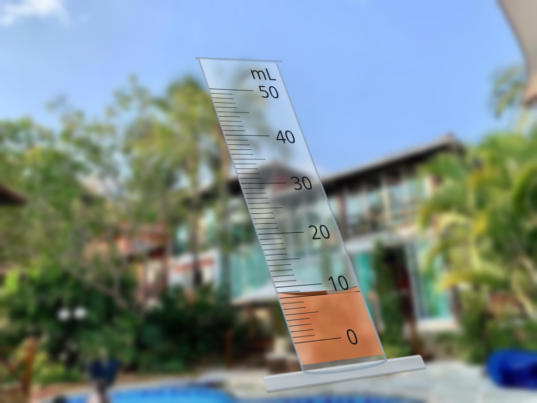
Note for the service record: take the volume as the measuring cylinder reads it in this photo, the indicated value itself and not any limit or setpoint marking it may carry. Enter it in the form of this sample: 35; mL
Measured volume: 8; mL
